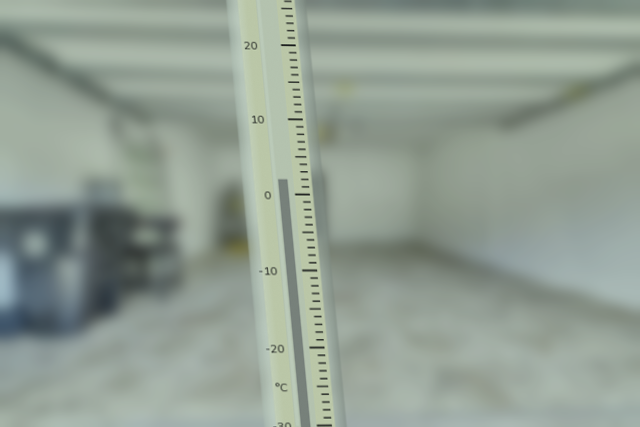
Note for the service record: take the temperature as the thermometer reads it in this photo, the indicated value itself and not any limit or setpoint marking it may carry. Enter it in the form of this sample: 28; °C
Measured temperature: 2; °C
